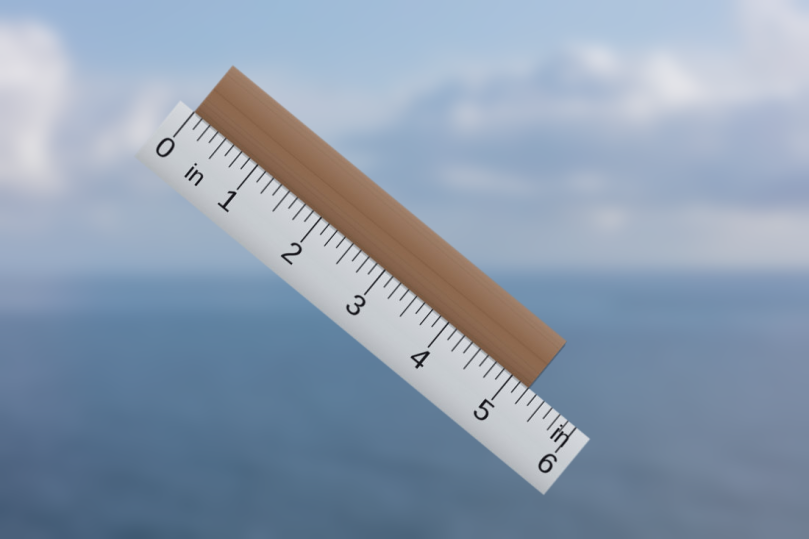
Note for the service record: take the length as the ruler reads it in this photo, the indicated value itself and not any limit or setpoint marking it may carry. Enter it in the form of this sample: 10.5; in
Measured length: 5.25; in
